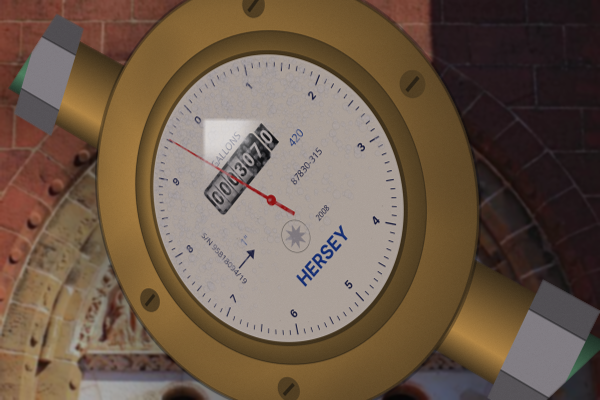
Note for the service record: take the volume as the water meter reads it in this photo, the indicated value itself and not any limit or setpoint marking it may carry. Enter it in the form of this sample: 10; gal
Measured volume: 3069.5; gal
